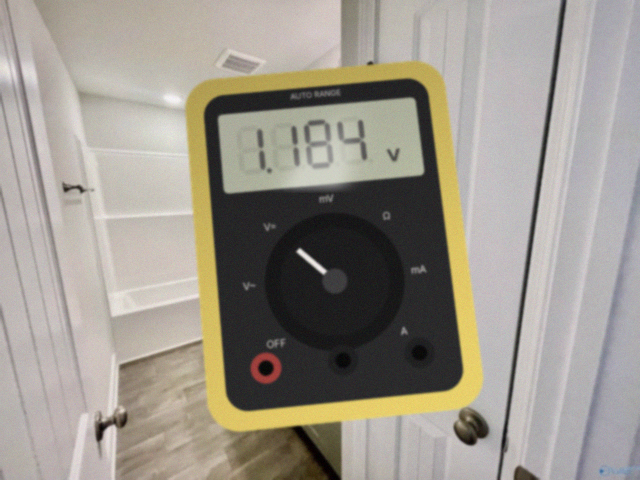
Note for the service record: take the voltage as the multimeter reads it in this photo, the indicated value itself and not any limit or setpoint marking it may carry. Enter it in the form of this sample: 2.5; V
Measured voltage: 1.184; V
